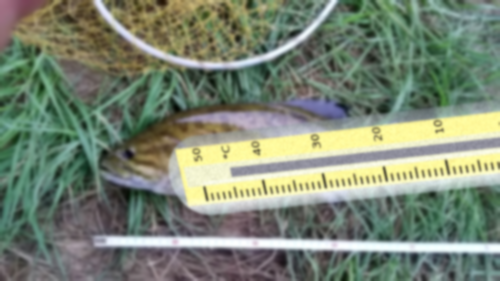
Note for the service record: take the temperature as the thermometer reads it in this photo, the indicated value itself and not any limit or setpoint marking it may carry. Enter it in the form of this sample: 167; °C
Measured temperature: 45; °C
